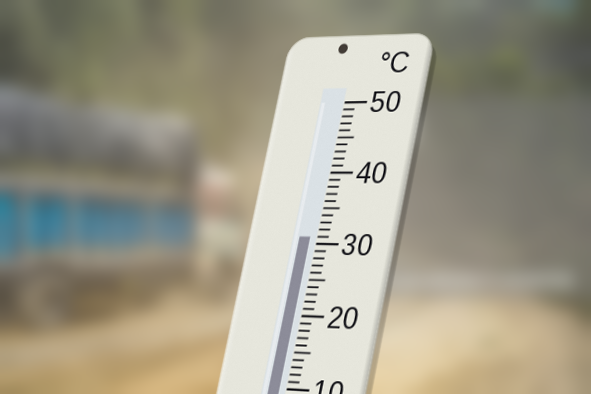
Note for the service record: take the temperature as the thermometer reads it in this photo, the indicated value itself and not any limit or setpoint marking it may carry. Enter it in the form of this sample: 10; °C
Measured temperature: 31; °C
